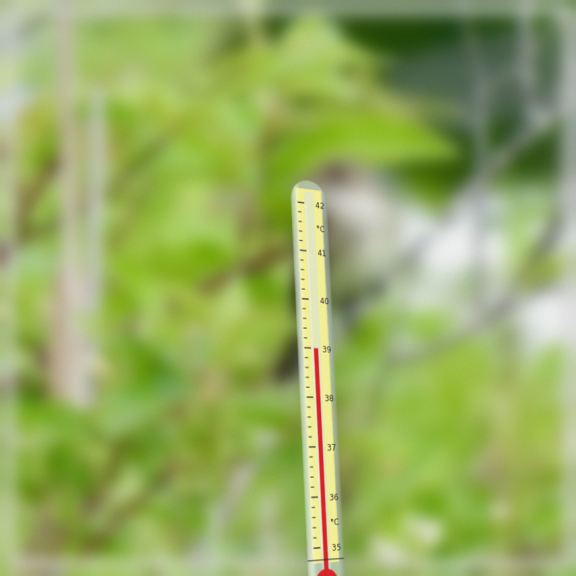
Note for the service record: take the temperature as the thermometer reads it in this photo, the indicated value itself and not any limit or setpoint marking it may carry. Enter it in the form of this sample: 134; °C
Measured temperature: 39; °C
